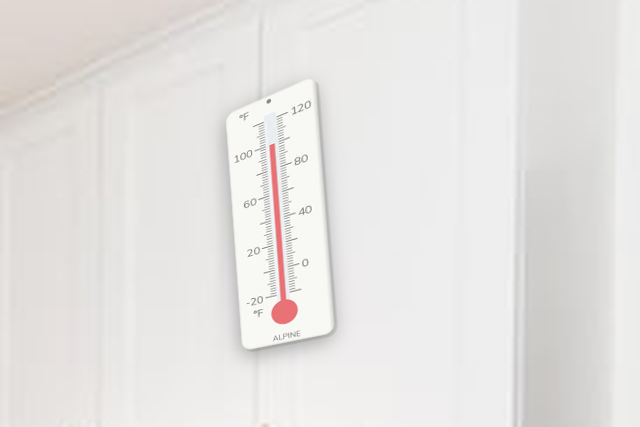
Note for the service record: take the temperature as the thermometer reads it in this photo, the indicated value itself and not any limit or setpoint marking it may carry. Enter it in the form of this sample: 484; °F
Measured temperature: 100; °F
